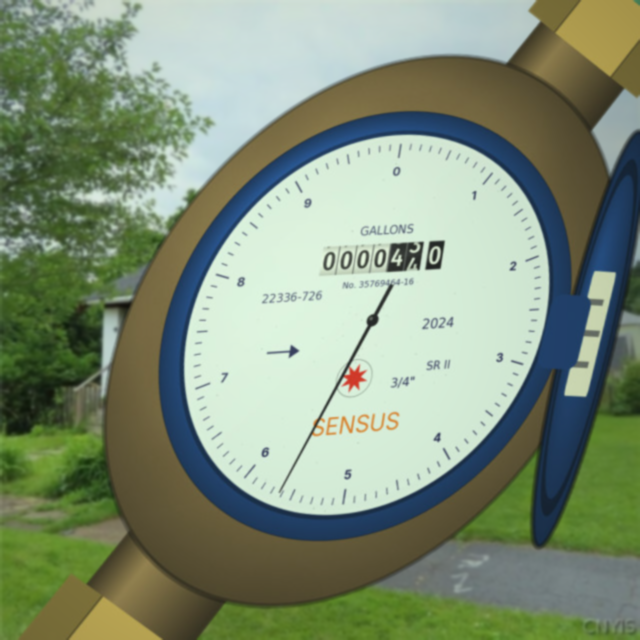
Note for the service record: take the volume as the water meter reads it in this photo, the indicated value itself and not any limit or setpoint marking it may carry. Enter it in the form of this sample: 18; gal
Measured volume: 435.6; gal
